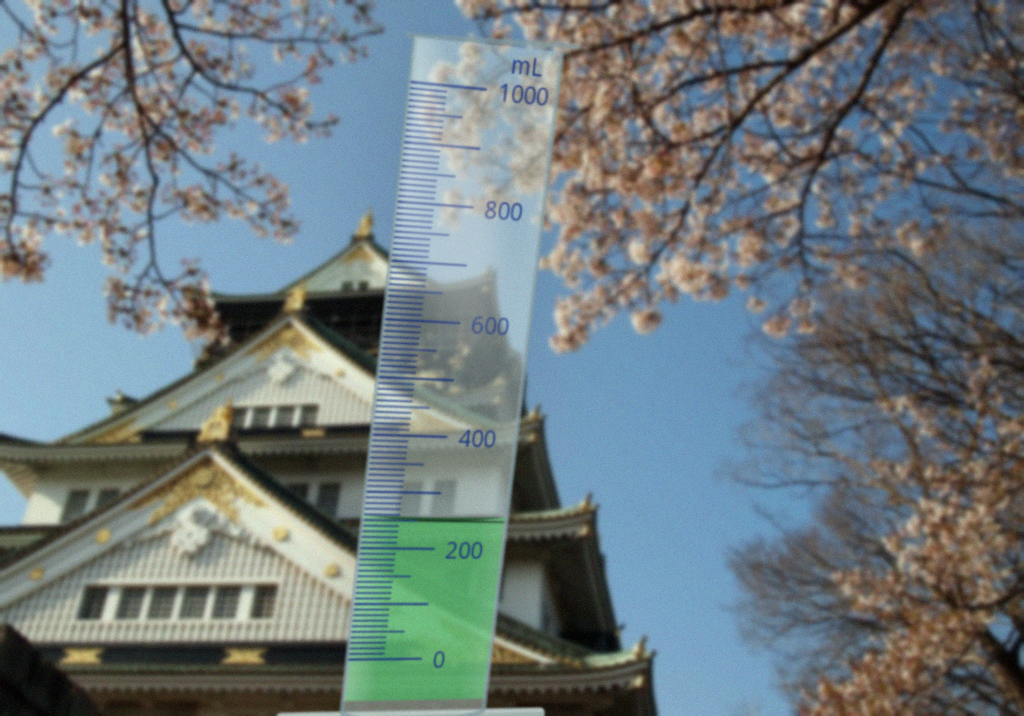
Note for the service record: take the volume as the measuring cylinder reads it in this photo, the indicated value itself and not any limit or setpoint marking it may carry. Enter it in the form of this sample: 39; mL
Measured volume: 250; mL
